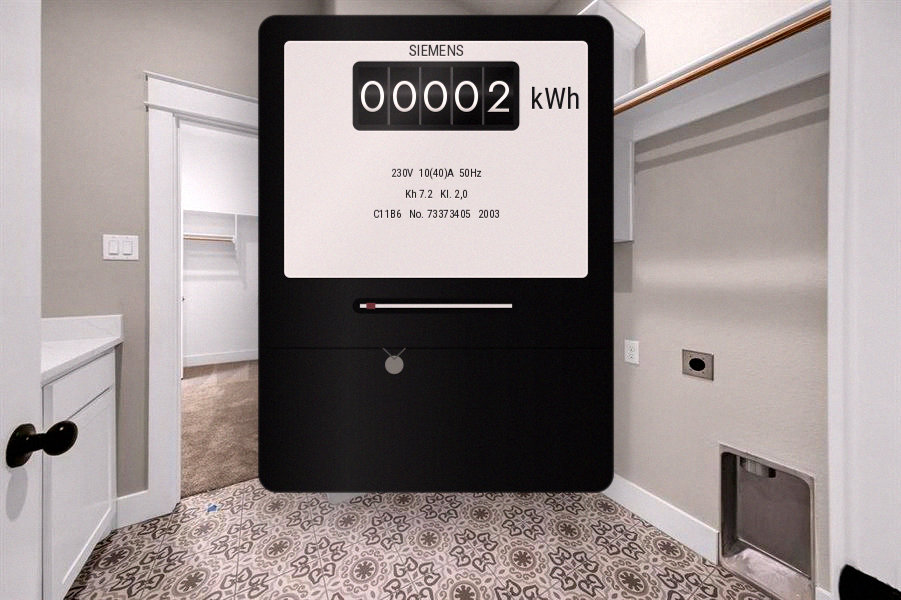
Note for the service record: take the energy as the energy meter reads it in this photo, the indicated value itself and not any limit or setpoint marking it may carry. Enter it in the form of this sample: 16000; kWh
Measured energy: 2; kWh
